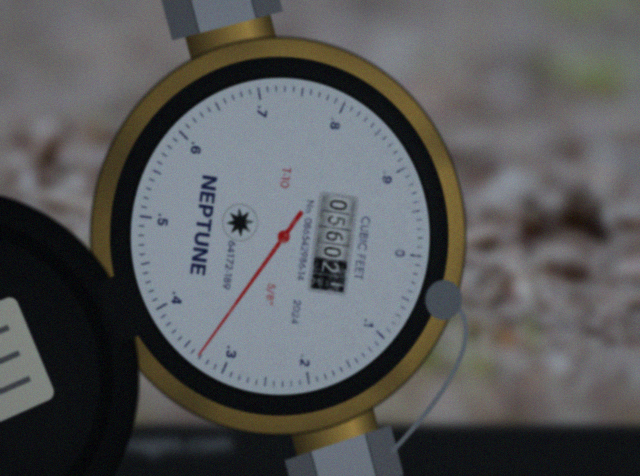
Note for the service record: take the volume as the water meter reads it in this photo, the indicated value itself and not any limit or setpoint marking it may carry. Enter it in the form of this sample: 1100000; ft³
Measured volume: 56021.33; ft³
